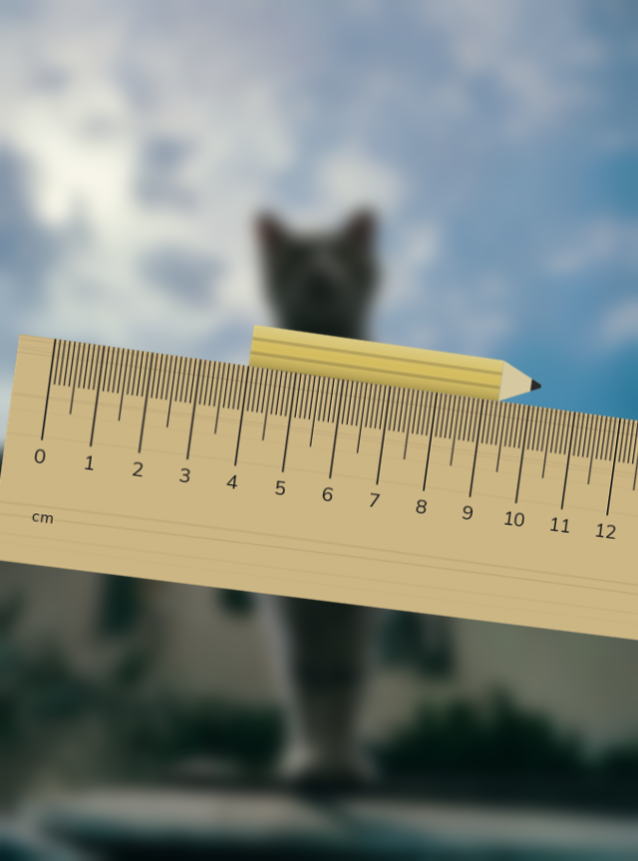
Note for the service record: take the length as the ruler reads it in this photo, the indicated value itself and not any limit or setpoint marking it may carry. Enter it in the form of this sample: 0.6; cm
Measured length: 6.2; cm
